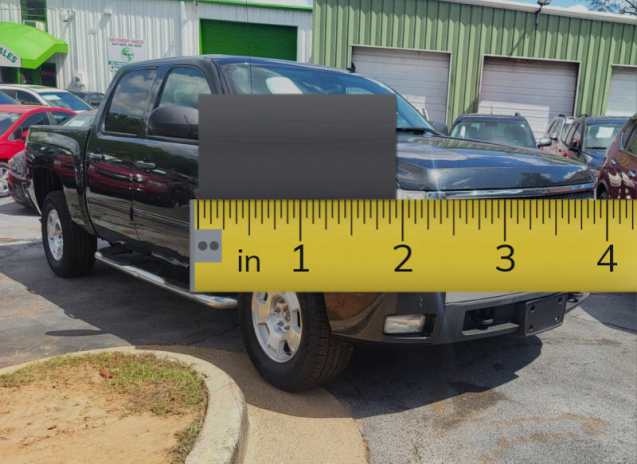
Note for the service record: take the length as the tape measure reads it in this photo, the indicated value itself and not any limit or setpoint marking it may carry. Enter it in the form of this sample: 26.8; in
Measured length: 1.9375; in
